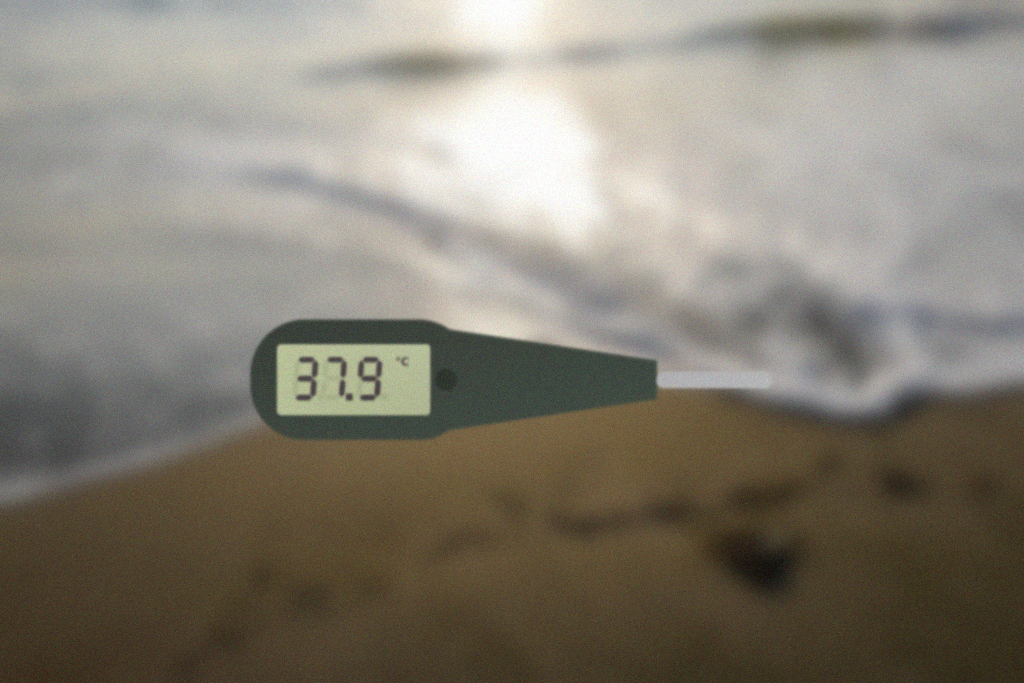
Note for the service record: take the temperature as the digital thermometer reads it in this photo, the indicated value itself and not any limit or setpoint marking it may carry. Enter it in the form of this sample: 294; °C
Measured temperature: 37.9; °C
